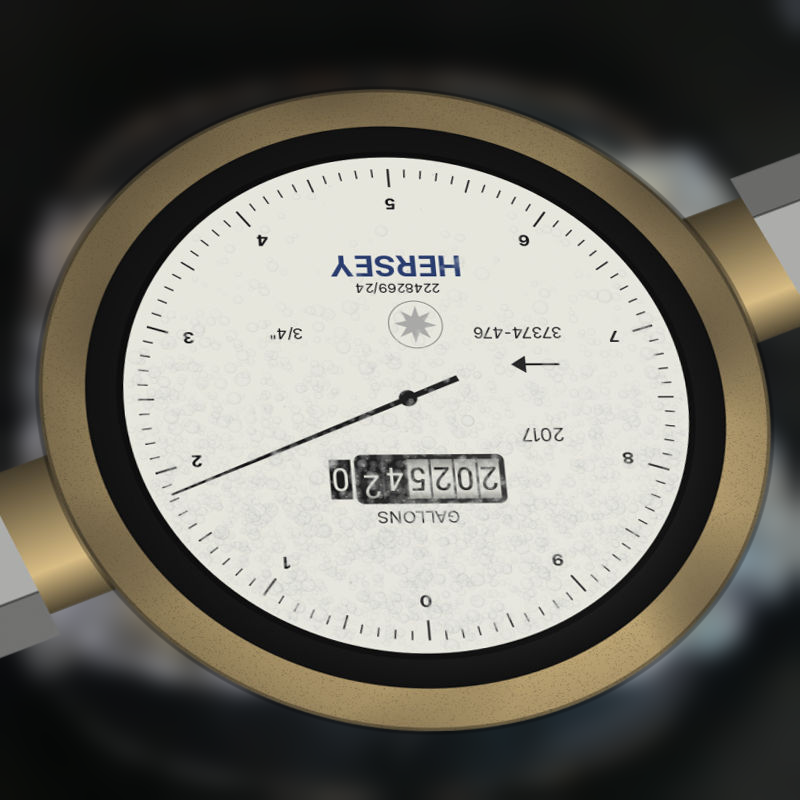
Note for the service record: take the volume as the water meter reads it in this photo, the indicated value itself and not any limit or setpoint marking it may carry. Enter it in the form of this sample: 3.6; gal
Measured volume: 2025421.8; gal
